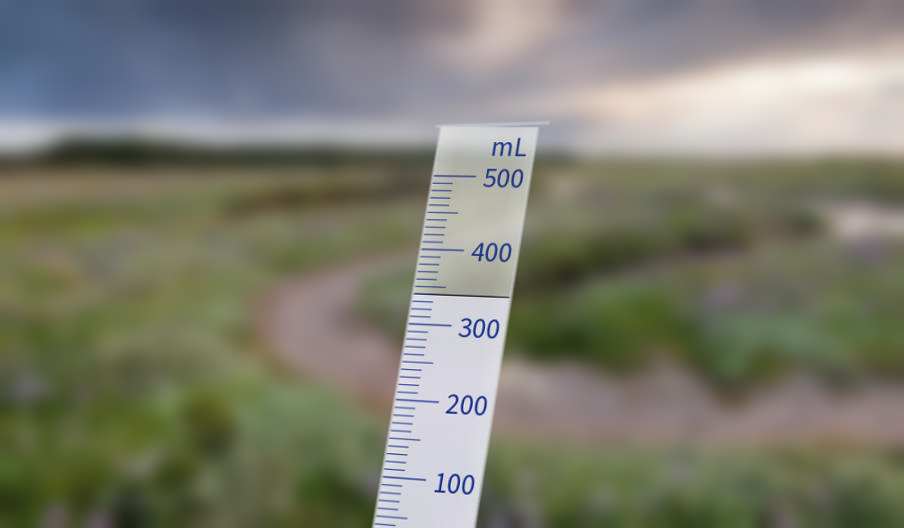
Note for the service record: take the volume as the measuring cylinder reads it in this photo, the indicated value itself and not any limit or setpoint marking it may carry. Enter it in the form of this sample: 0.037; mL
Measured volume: 340; mL
